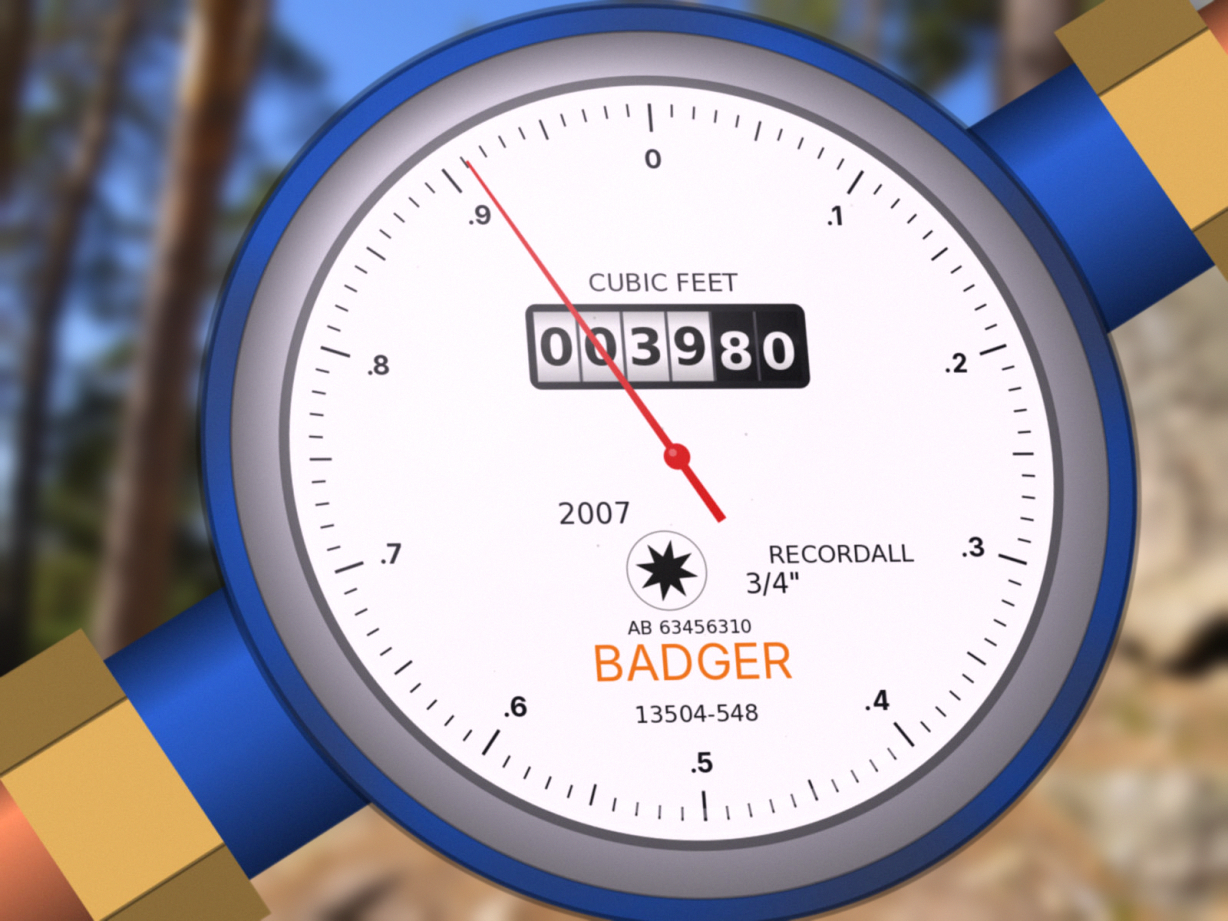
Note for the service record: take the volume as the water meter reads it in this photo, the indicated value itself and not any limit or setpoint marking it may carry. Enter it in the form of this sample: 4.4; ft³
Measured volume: 3979.91; ft³
